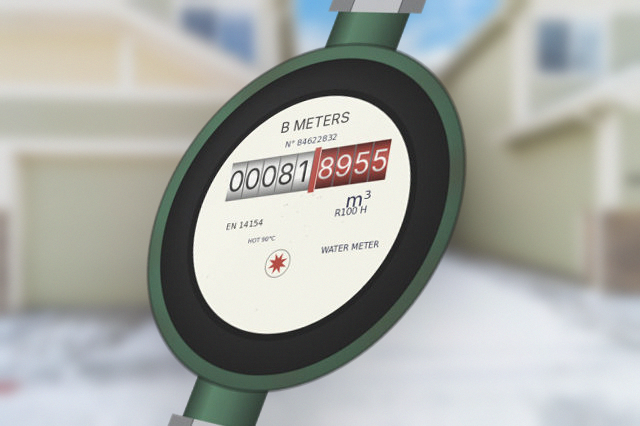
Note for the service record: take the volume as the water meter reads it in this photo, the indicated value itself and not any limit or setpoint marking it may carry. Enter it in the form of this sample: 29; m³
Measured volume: 81.8955; m³
